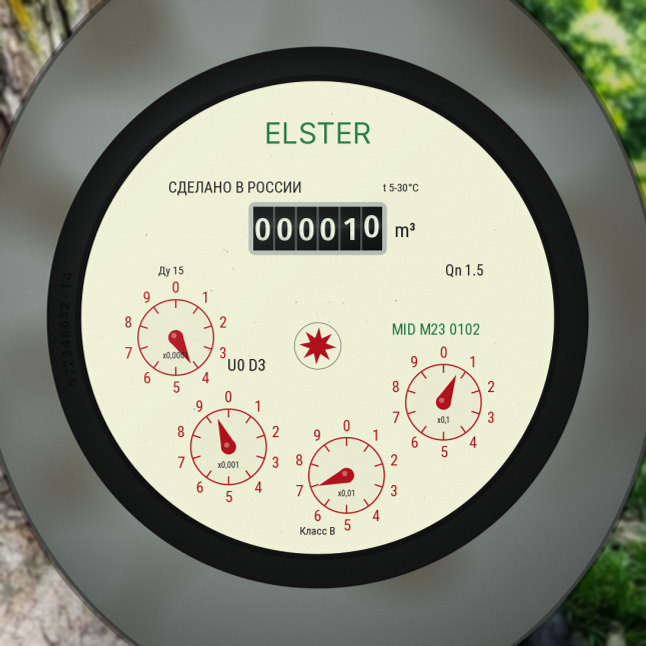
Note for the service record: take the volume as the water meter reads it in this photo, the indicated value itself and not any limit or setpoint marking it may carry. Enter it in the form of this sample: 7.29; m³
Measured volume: 10.0694; m³
